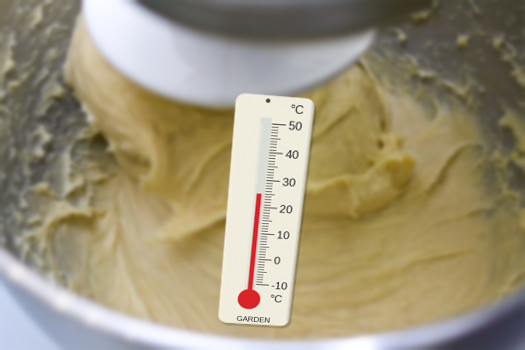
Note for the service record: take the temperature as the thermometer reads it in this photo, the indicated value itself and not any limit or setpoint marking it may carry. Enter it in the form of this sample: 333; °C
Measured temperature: 25; °C
